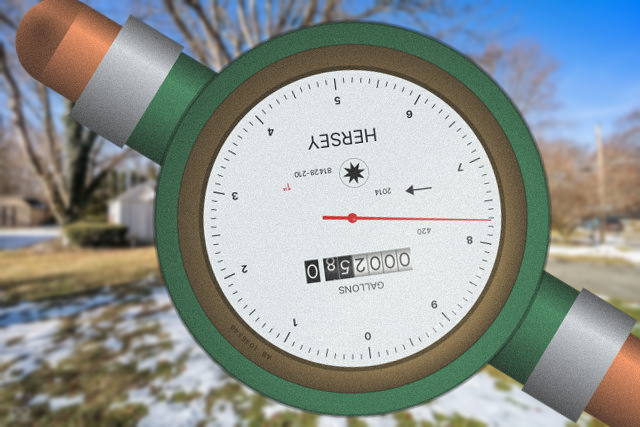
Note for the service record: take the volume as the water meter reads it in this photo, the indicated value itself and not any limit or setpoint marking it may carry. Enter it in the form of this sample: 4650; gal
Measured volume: 2577.7; gal
